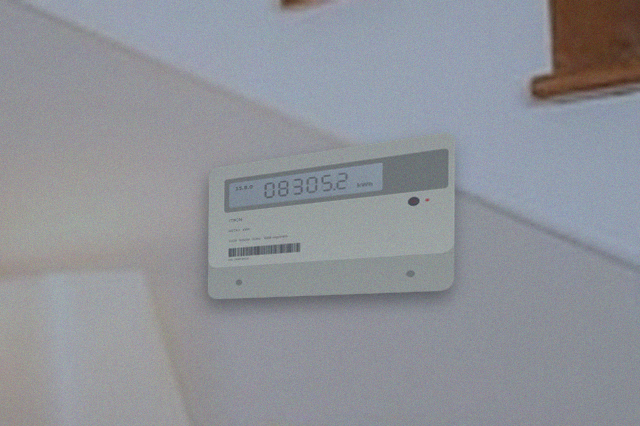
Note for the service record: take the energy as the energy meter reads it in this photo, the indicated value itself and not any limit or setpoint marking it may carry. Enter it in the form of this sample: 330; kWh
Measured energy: 8305.2; kWh
